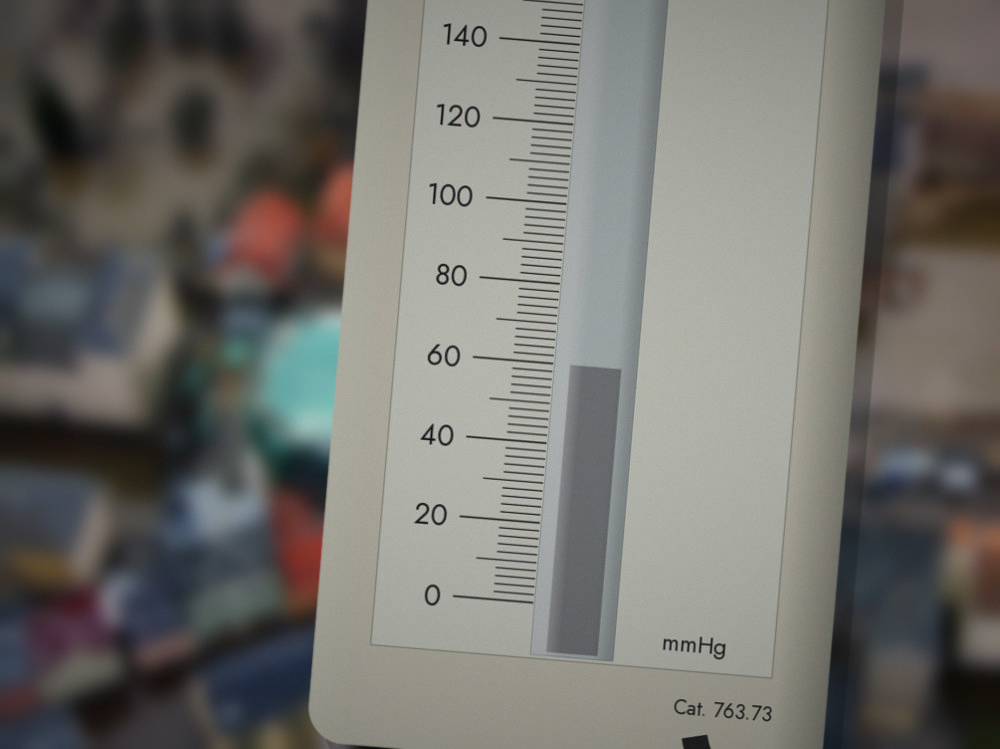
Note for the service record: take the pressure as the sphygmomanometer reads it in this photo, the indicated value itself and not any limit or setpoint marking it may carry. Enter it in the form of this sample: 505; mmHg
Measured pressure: 60; mmHg
